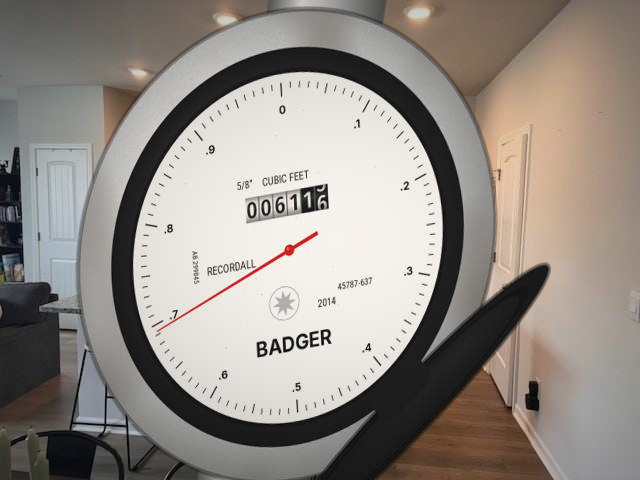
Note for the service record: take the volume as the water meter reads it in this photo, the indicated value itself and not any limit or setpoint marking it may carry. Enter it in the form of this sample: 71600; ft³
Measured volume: 6115.69; ft³
